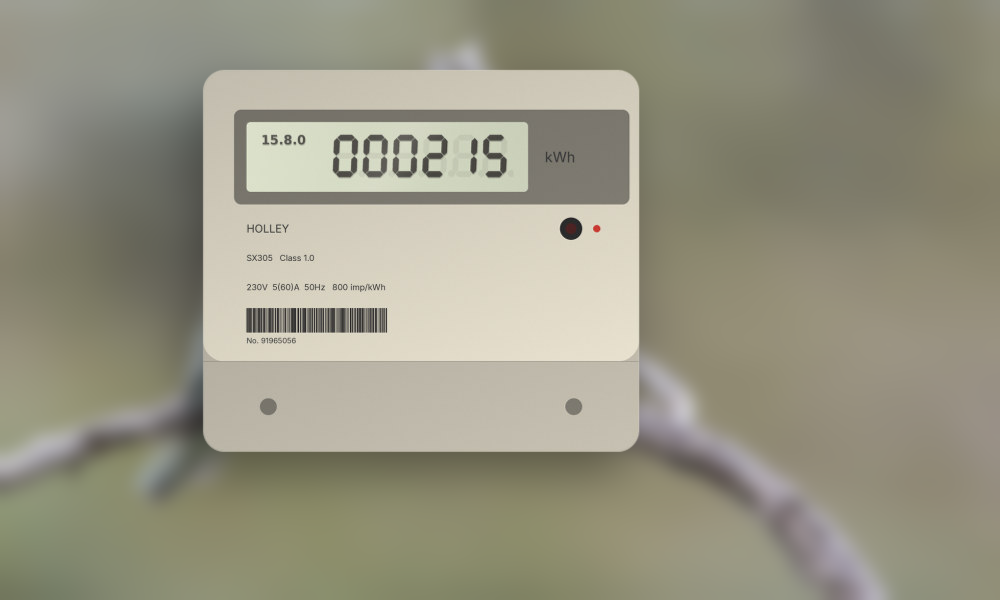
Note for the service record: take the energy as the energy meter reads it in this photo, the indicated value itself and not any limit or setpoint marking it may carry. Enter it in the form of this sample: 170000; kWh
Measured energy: 215; kWh
